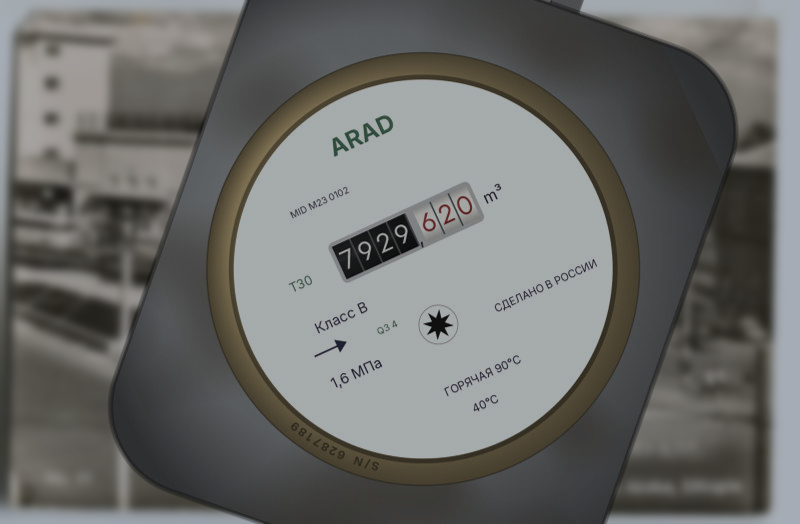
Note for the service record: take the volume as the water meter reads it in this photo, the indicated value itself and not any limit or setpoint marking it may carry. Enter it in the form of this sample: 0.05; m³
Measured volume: 7929.620; m³
